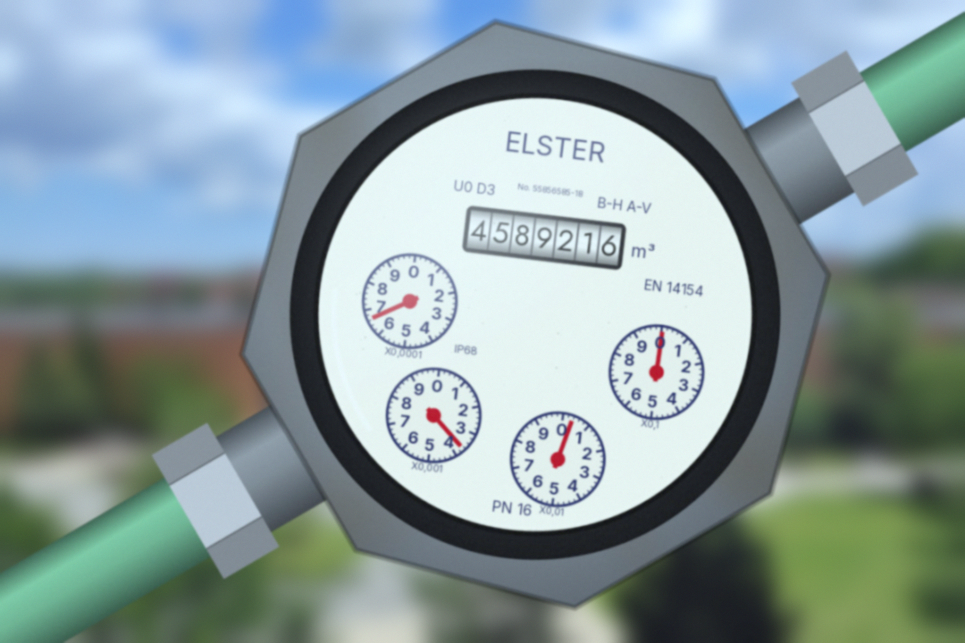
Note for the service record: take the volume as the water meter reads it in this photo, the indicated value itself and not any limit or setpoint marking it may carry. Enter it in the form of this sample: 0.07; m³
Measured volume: 4589216.0036; m³
